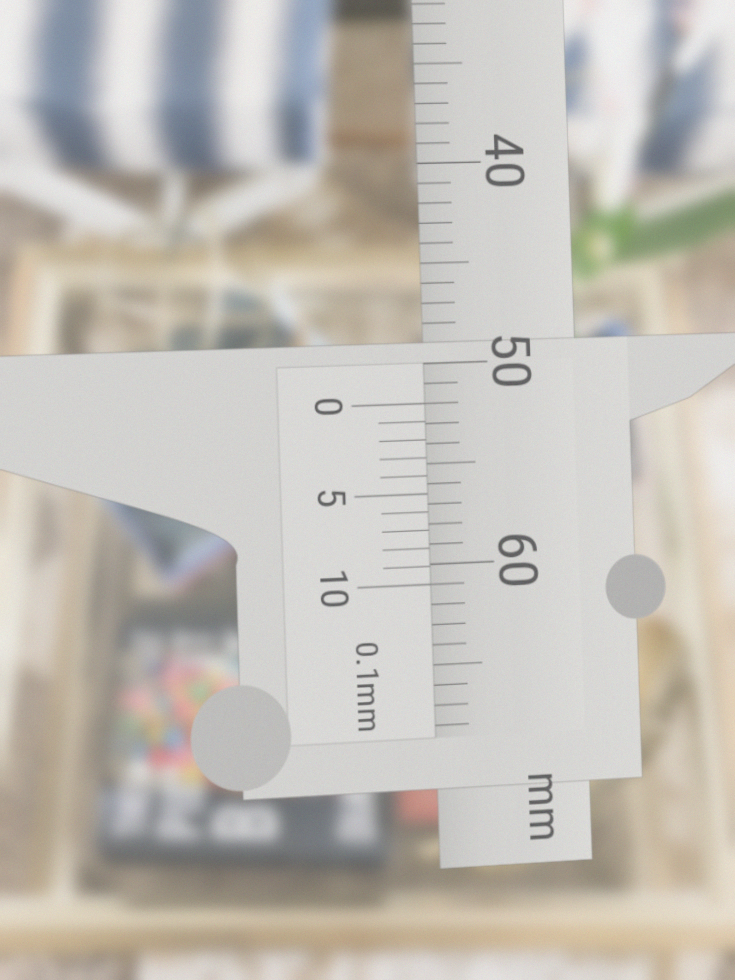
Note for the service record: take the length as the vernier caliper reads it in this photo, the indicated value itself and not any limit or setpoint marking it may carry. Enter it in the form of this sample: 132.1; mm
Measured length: 52.0; mm
